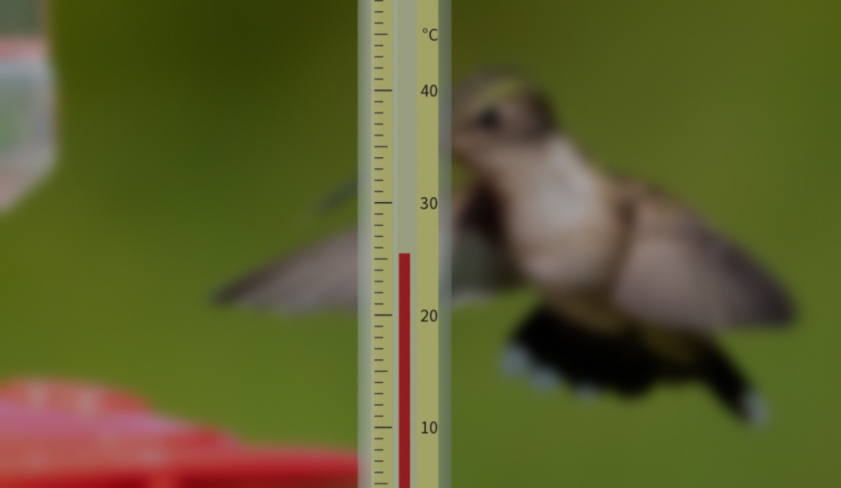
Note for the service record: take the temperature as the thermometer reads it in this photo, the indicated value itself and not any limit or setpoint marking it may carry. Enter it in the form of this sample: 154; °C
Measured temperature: 25.5; °C
